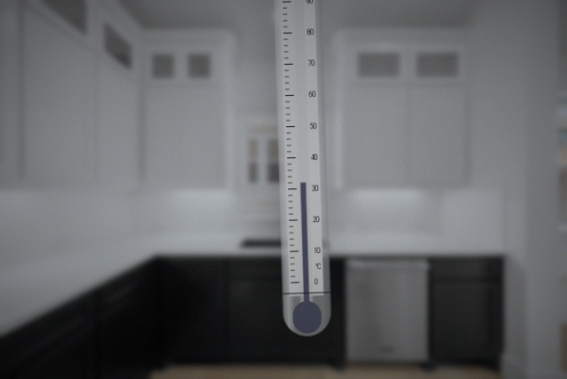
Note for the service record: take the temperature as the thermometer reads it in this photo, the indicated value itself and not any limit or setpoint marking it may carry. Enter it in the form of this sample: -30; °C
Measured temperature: 32; °C
